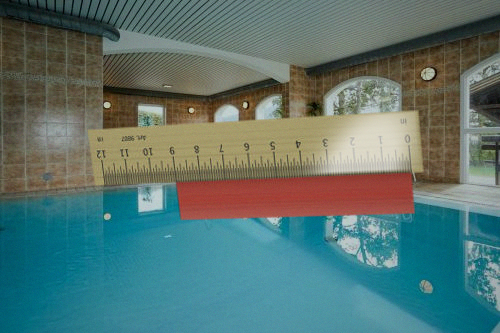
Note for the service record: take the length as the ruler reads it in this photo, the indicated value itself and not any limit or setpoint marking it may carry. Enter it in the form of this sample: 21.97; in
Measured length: 9; in
